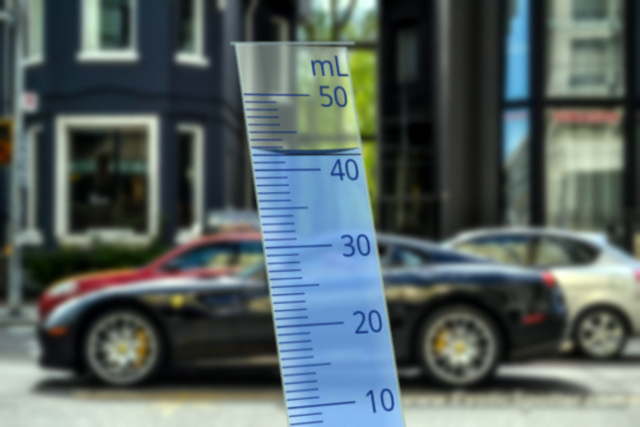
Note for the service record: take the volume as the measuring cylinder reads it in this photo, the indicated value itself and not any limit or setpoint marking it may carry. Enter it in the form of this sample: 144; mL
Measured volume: 42; mL
